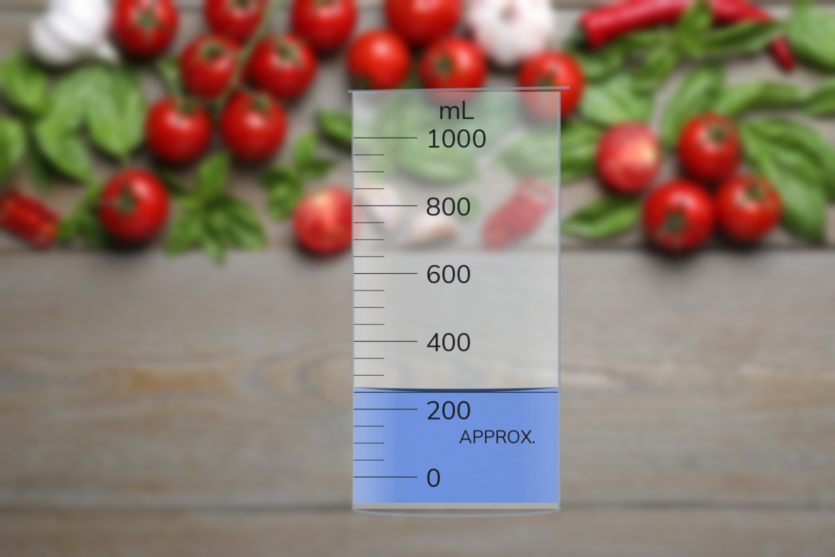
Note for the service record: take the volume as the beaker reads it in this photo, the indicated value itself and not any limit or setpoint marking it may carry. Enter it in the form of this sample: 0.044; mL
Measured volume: 250; mL
